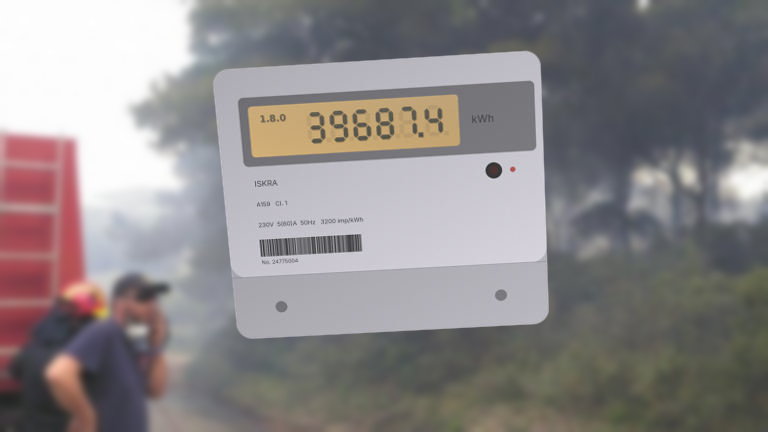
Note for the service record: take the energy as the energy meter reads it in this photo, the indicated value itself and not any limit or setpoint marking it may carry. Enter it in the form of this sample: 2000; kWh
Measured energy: 39687.4; kWh
